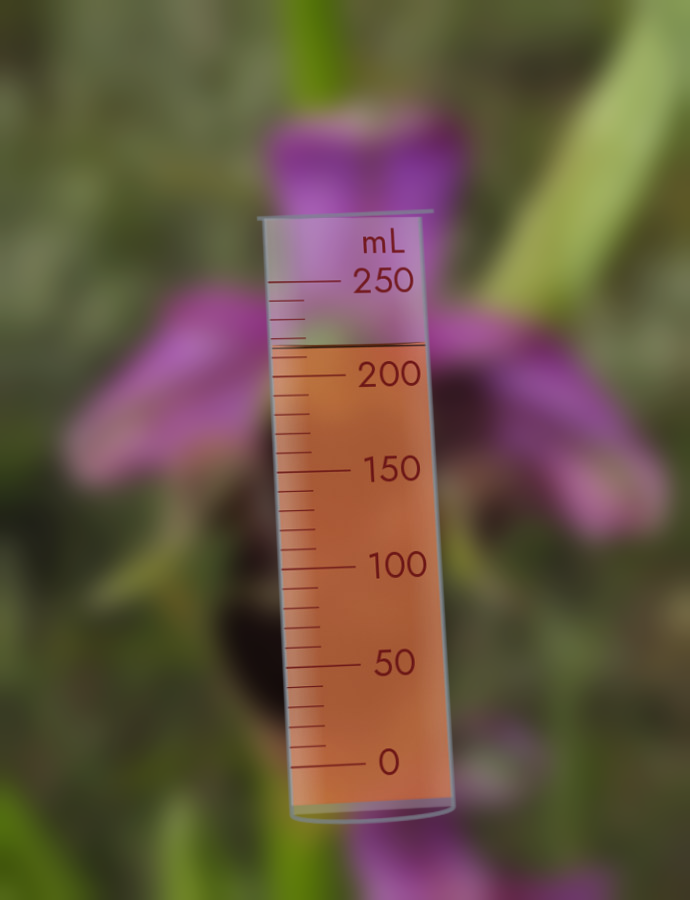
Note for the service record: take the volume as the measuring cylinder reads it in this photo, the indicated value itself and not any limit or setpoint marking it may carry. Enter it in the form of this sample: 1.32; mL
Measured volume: 215; mL
